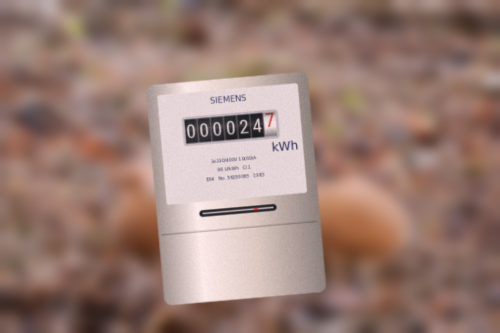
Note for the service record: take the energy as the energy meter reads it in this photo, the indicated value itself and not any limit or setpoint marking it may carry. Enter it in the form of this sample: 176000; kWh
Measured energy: 24.7; kWh
